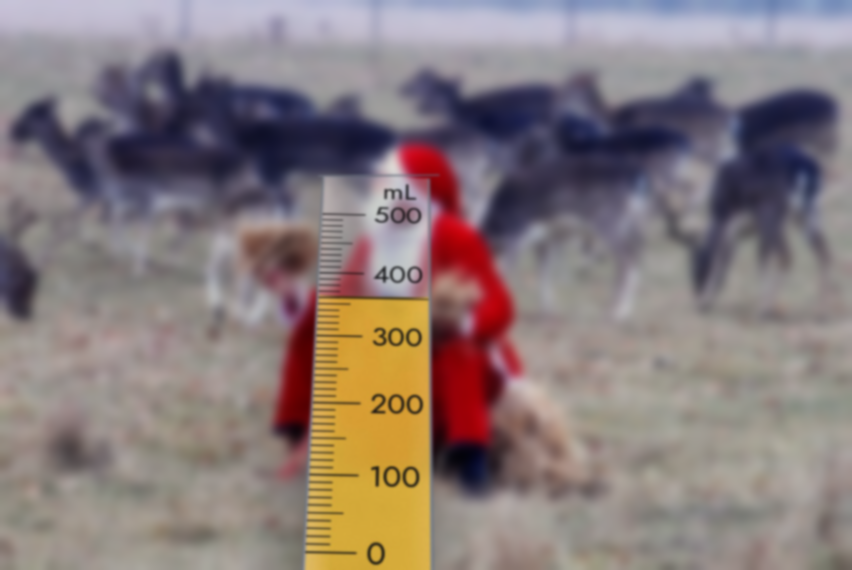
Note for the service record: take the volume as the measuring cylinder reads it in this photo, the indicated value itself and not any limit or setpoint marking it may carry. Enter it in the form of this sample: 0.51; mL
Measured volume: 360; mL
